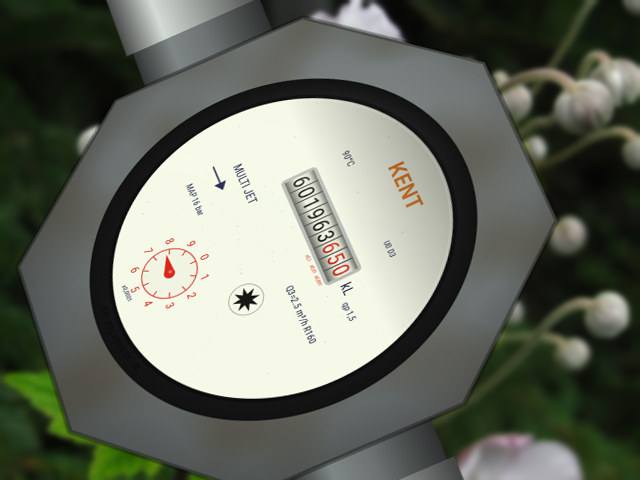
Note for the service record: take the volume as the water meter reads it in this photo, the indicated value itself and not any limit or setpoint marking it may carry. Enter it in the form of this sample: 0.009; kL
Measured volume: 601963.6507; kL
